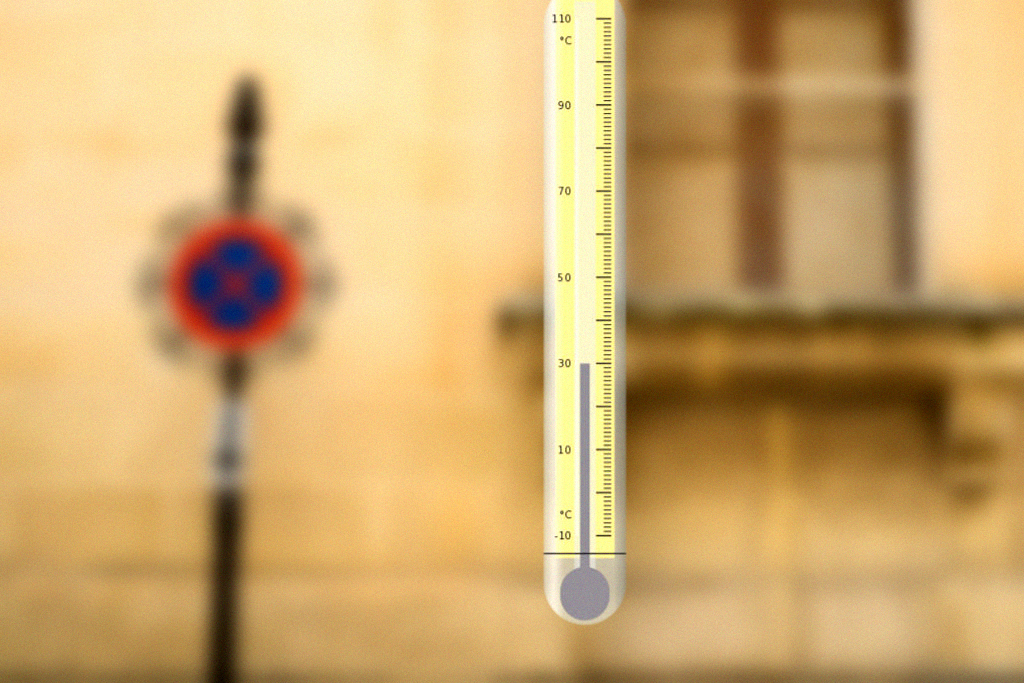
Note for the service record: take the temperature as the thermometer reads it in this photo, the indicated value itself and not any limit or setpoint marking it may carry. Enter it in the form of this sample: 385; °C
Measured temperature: 30; °C
